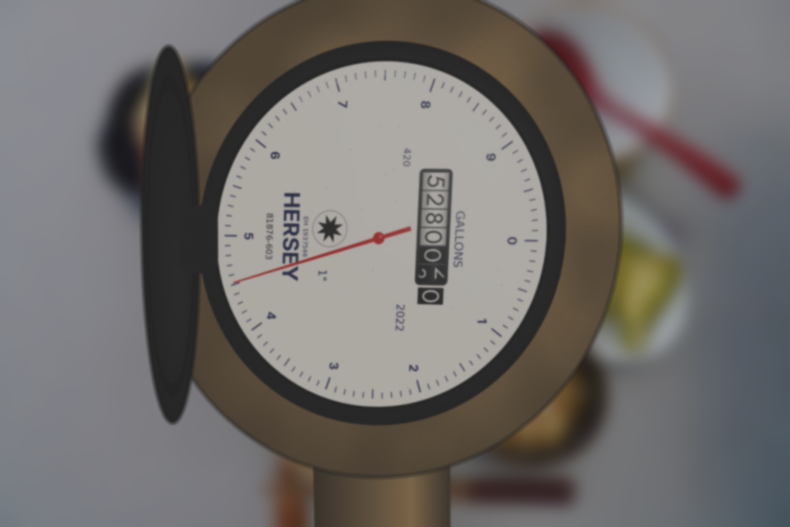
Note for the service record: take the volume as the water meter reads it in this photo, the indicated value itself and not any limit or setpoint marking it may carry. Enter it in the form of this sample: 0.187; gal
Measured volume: 5280024.5; gal
